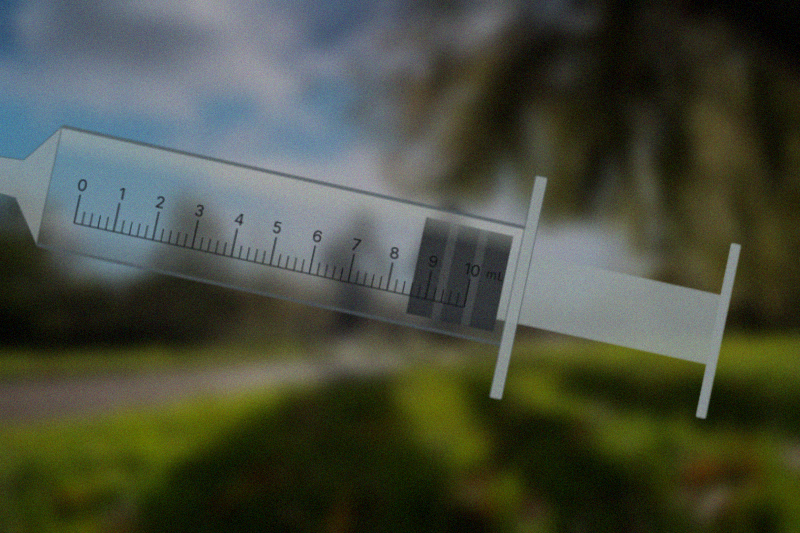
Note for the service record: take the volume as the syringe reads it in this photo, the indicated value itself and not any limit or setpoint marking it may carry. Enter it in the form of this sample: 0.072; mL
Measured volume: 8.6; mL
